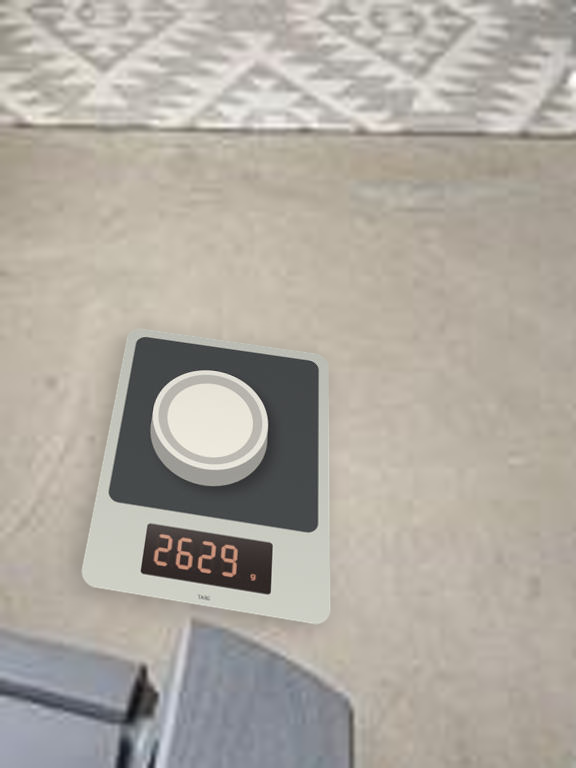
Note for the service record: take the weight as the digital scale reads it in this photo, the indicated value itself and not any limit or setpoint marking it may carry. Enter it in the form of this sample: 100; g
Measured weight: 2629; g
